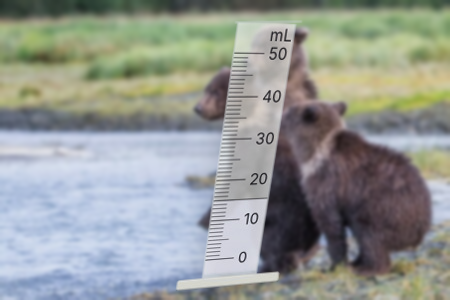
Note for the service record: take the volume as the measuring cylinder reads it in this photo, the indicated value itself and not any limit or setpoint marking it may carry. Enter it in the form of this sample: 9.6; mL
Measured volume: 15; mL
